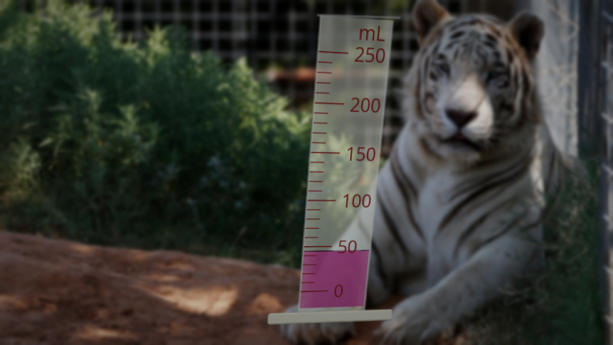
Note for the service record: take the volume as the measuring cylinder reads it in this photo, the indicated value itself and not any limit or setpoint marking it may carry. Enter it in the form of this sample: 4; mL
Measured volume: 45; mL
